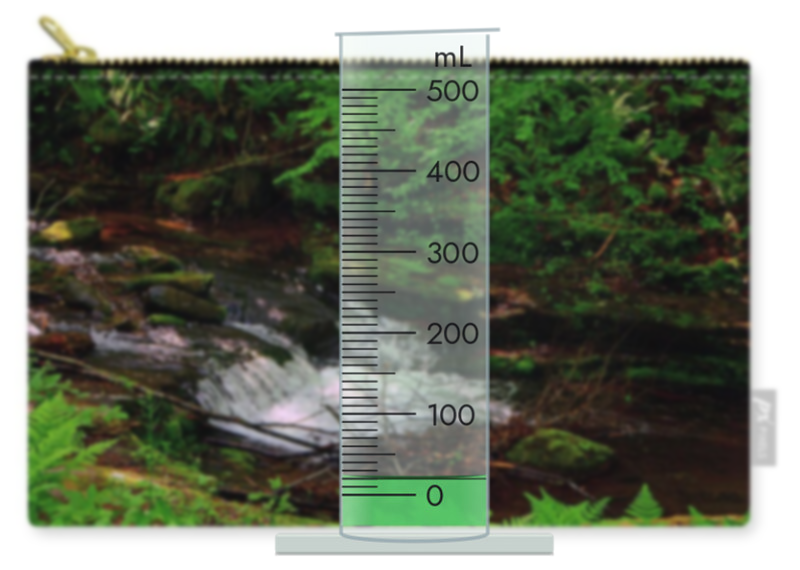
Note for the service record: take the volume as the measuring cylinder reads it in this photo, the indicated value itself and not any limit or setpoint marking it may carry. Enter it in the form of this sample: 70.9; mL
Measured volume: 20; mL
